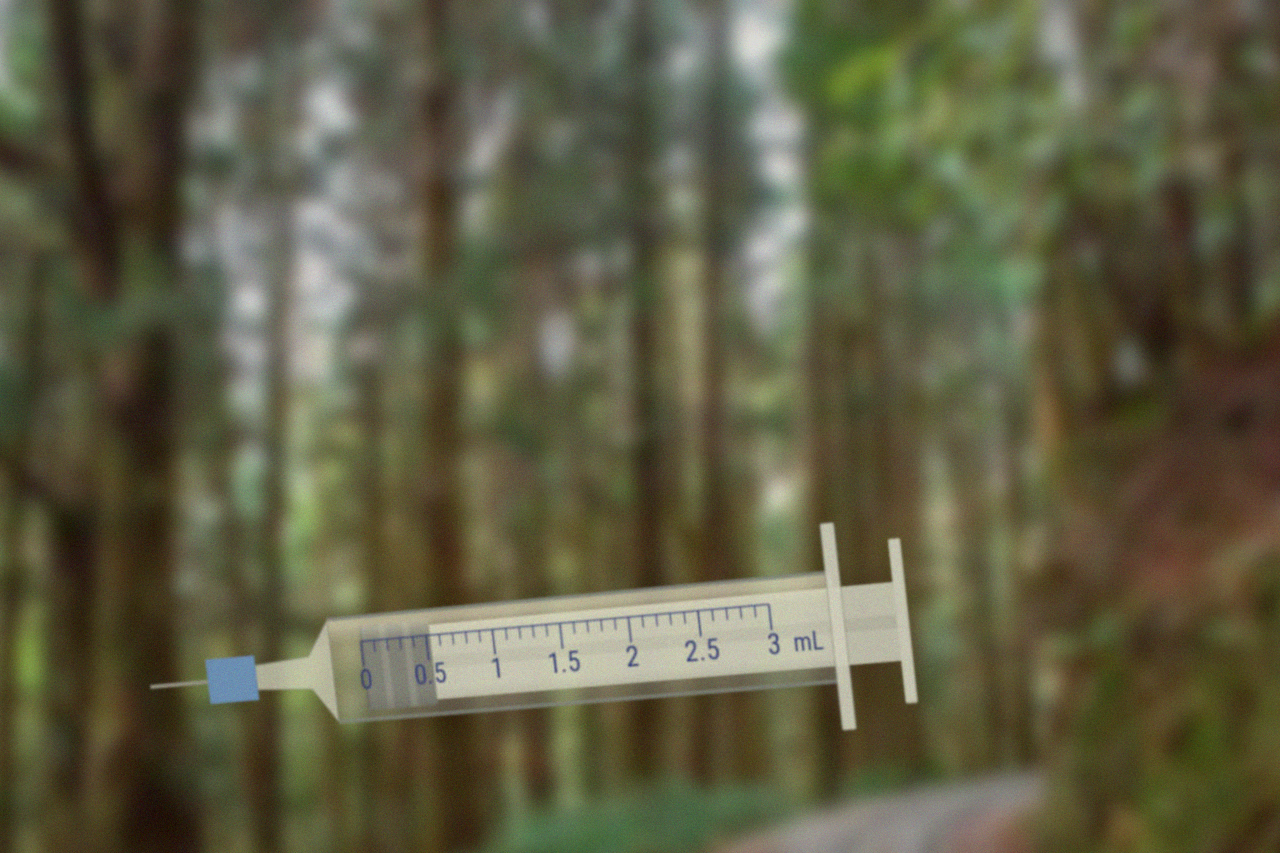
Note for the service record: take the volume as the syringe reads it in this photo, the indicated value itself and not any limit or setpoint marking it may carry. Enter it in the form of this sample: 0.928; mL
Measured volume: 0; mL
